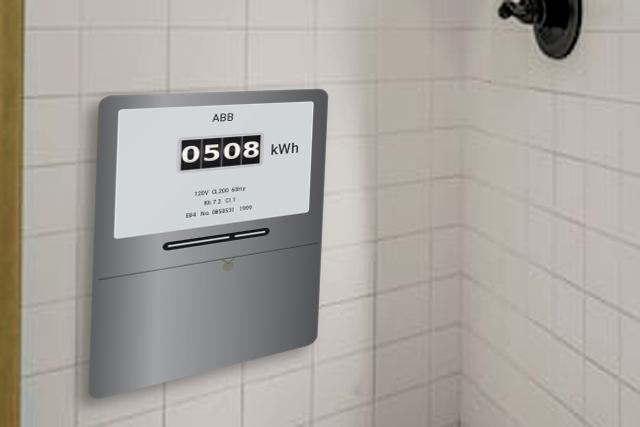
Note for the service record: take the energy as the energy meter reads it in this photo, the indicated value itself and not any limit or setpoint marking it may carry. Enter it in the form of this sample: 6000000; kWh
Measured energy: 508; kWh
